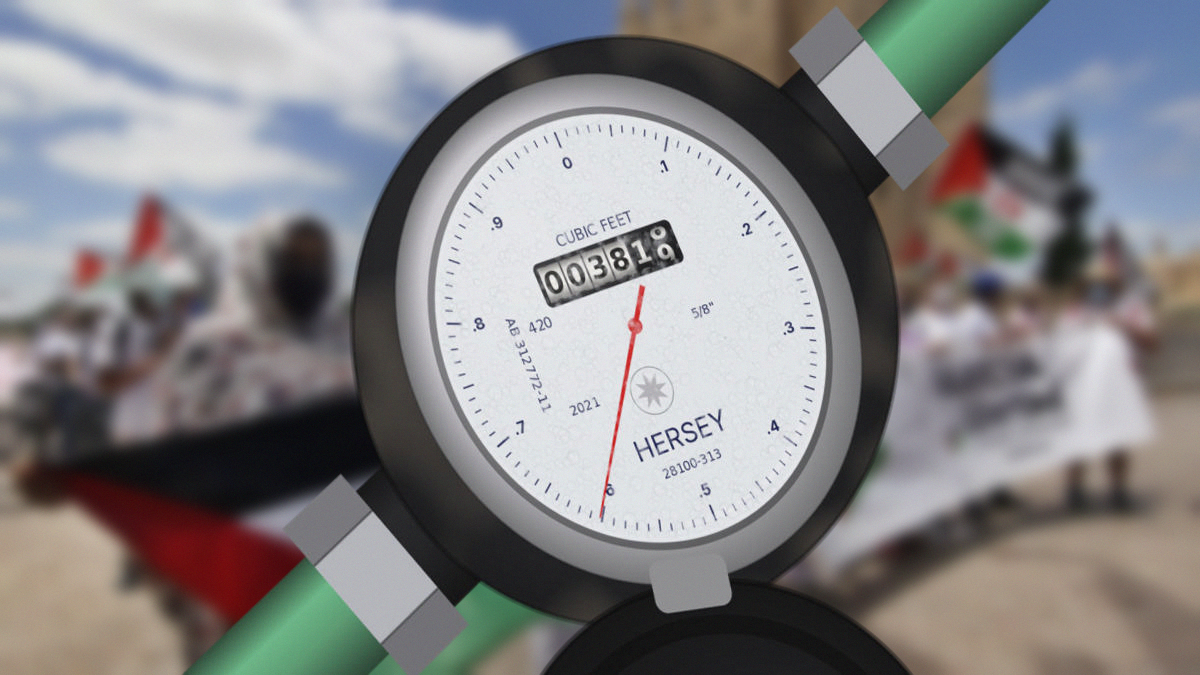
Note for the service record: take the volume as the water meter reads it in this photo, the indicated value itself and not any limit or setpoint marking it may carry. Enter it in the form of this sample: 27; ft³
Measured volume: 3818.60; ft³
